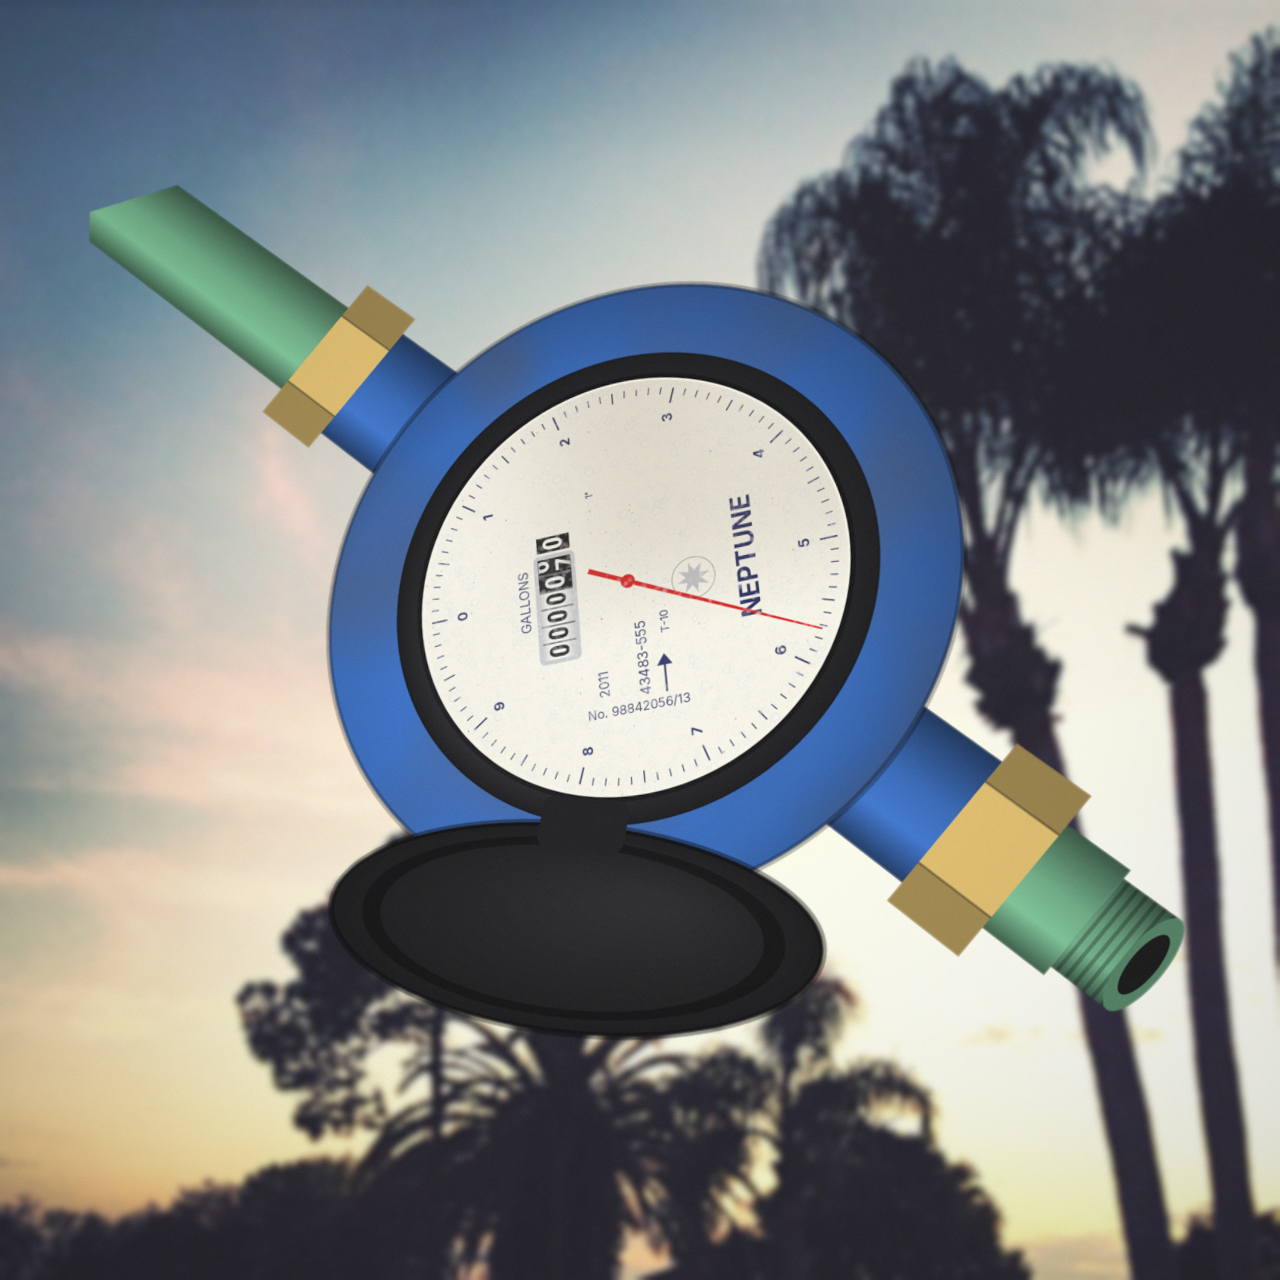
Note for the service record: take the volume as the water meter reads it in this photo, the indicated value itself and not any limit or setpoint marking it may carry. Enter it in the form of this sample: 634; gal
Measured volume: 65.7; gal
